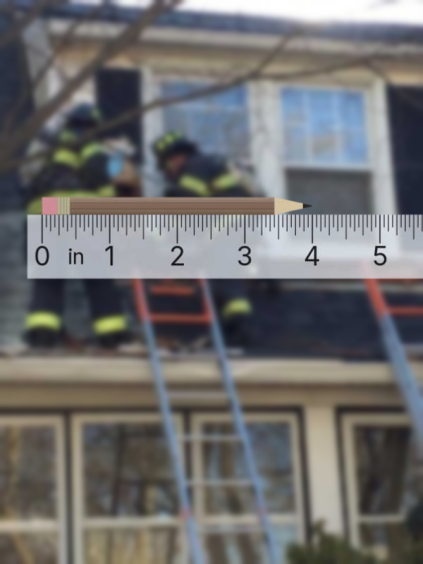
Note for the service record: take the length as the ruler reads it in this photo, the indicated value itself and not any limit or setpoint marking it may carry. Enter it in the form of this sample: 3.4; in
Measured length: 4; in
